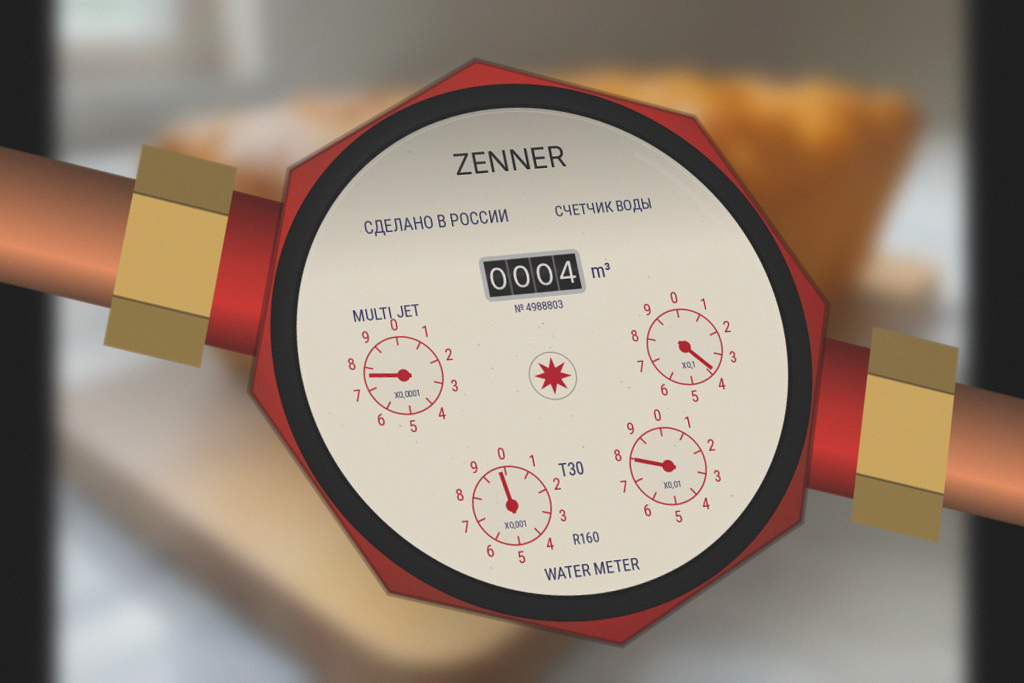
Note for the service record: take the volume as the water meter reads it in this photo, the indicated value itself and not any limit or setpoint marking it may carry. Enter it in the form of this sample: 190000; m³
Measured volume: 4.3797; m³
